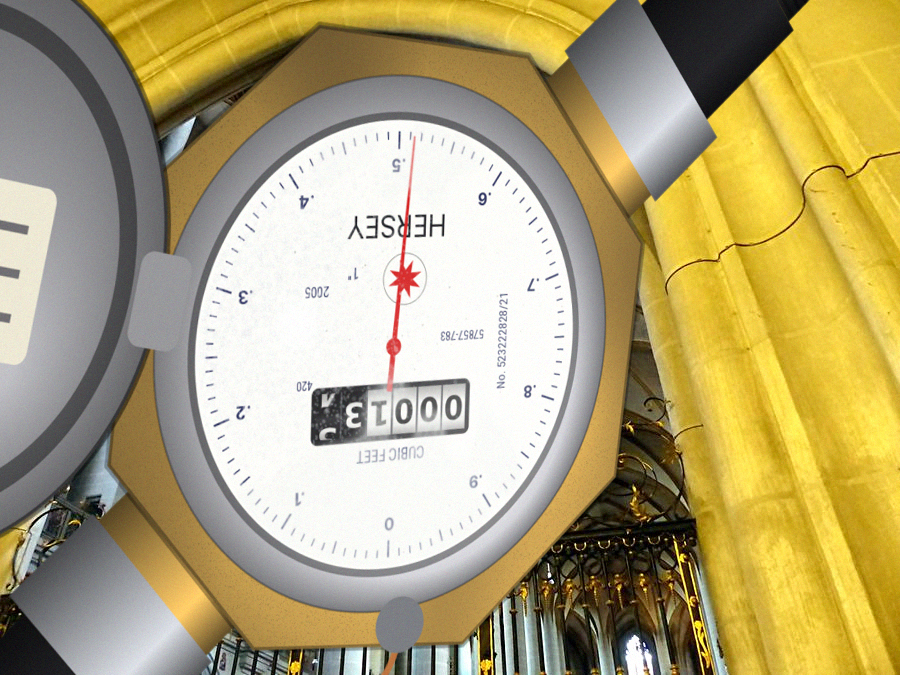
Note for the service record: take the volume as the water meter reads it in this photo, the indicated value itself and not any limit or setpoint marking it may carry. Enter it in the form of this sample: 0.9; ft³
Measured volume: 133.51; ft³
